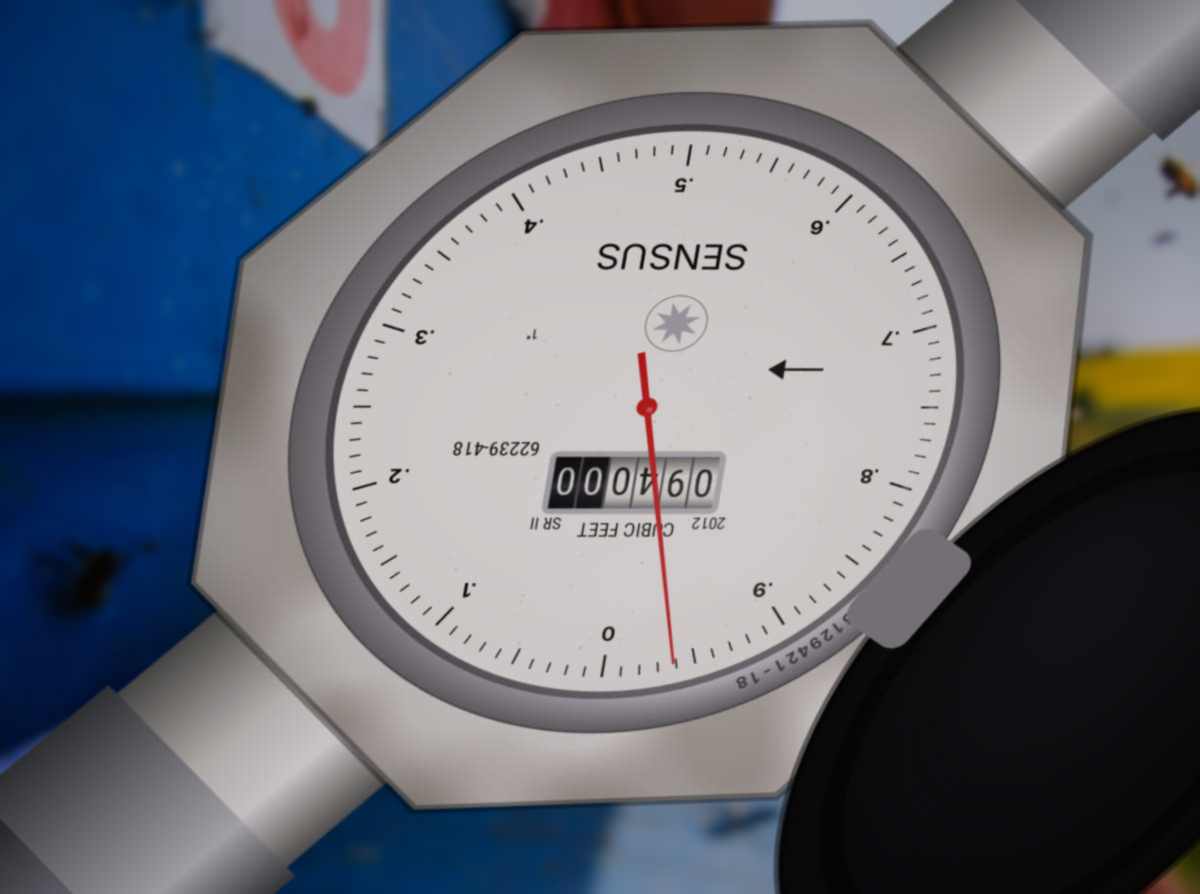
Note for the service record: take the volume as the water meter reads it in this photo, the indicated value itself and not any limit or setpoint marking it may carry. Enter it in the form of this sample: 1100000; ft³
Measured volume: 93999.96; ft³
